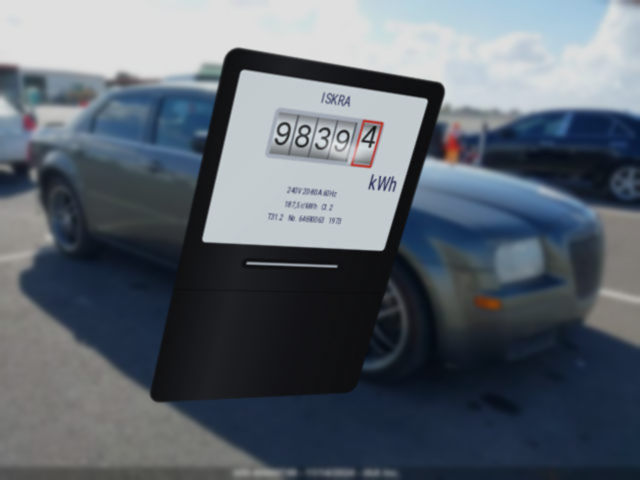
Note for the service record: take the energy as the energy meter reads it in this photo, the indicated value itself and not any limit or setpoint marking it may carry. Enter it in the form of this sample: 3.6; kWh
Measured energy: 9839.4; kWh
